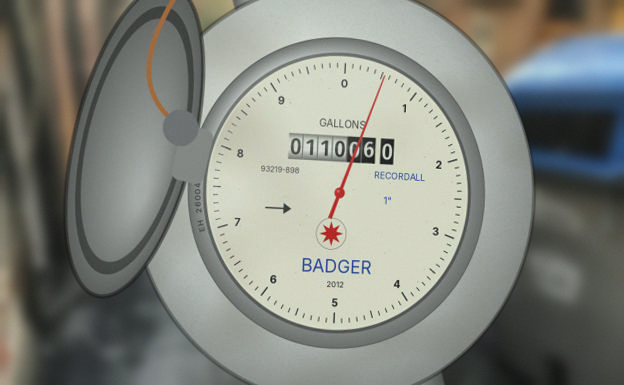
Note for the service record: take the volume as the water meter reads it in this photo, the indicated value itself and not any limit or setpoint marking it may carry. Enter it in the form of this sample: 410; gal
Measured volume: 110060.5; gal
